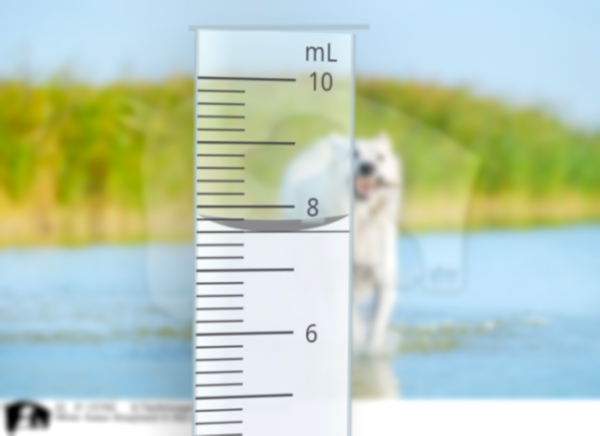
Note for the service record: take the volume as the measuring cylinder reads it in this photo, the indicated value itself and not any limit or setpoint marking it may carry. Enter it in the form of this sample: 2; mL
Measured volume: 7.6; mL
